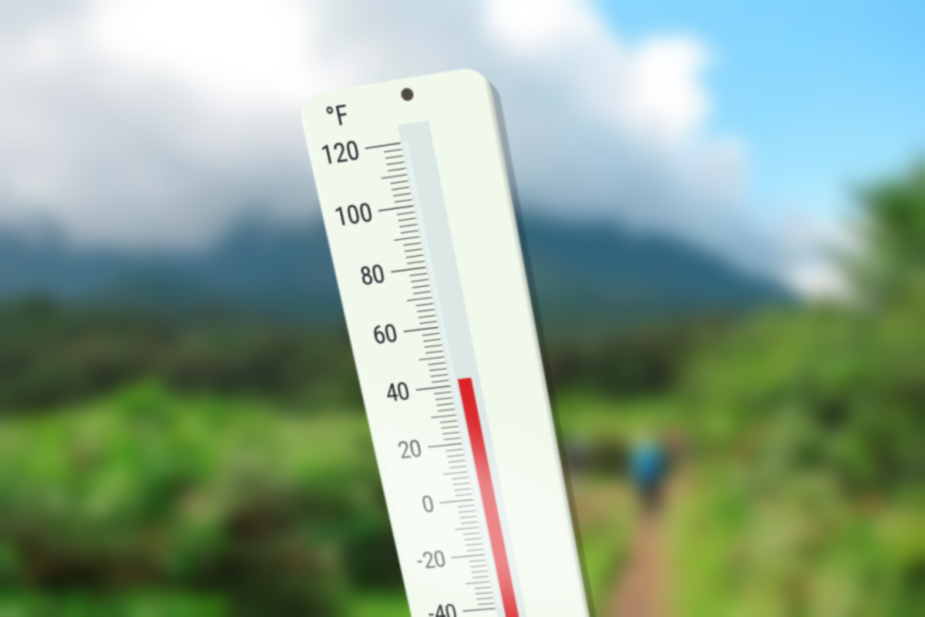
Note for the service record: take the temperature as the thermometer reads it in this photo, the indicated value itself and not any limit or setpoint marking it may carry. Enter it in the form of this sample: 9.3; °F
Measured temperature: 42; °F
